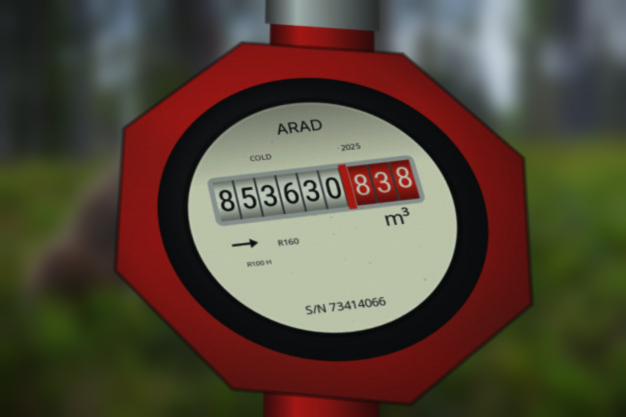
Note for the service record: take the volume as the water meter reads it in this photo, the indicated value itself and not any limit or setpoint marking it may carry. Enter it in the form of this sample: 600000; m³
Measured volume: 853630.838; m³
